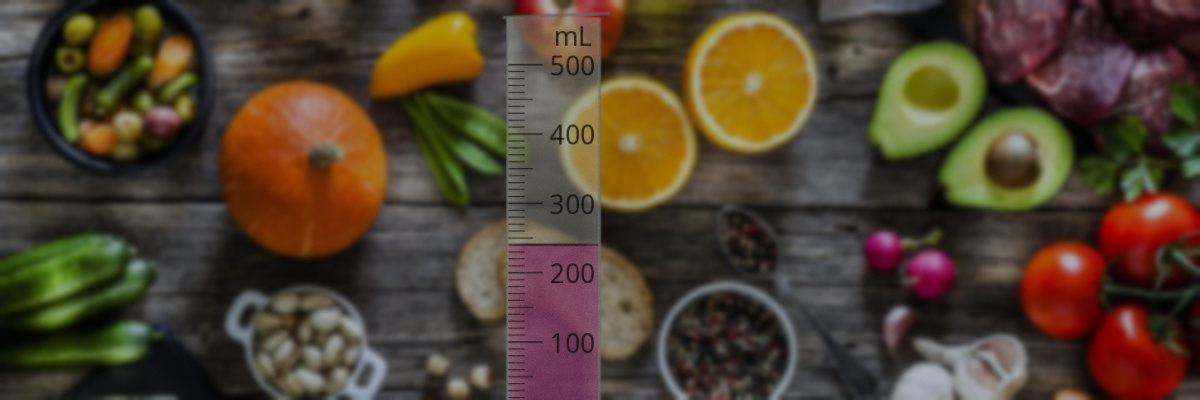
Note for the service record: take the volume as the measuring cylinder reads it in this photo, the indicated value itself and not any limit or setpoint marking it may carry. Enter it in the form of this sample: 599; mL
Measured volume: 240; mL
